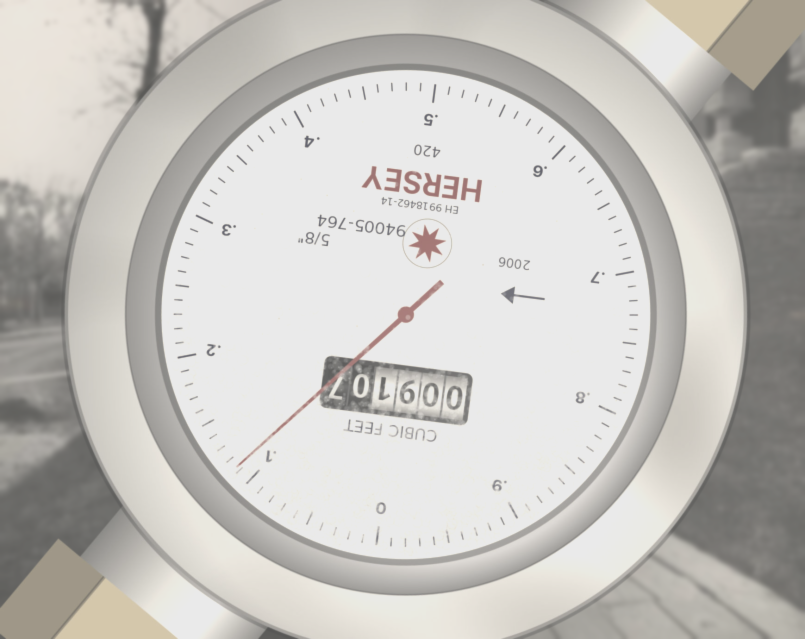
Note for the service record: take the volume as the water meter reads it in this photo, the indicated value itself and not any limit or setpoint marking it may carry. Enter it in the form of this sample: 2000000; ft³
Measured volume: 9107.11; ft³
